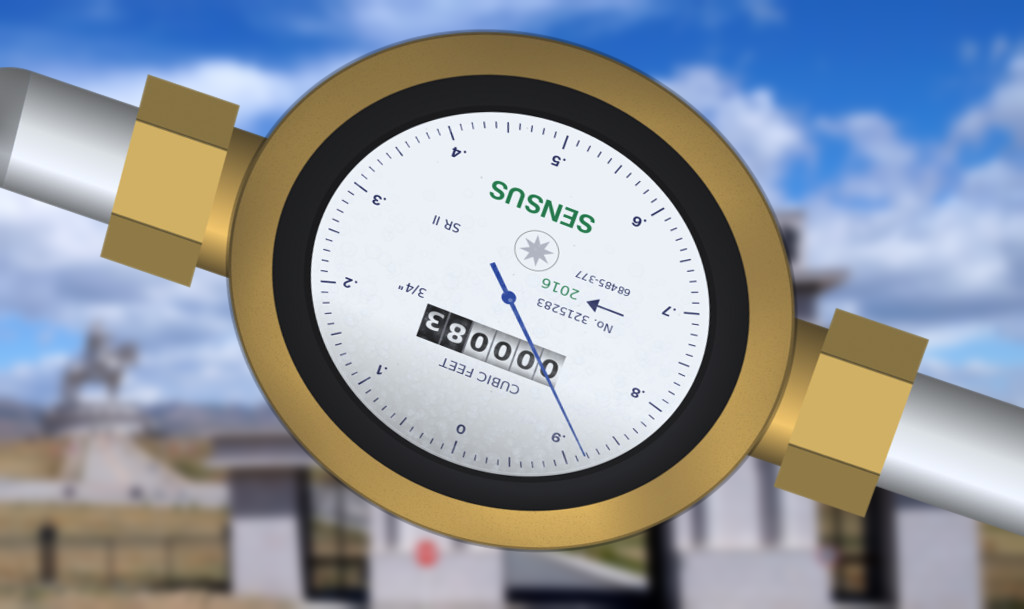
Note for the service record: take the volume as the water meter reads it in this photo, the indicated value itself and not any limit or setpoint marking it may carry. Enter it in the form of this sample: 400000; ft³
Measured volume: 82.88; ft³
